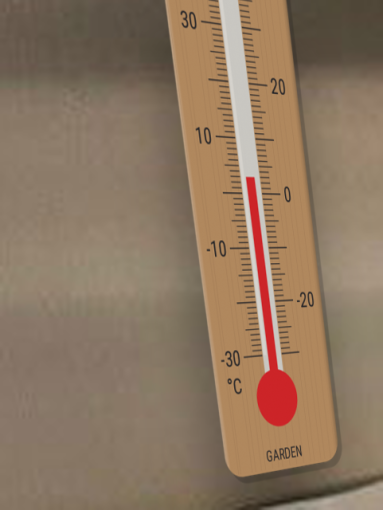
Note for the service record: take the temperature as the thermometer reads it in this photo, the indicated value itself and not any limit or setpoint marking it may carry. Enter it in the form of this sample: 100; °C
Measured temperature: 3; °C
